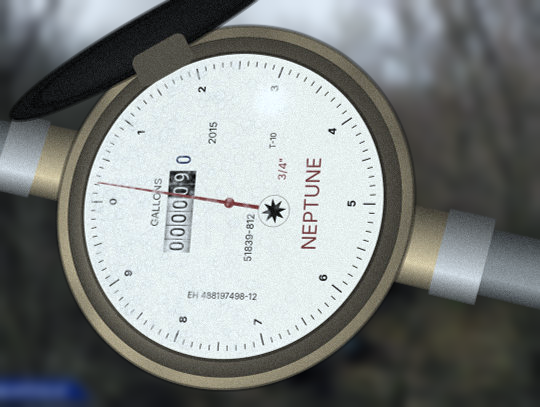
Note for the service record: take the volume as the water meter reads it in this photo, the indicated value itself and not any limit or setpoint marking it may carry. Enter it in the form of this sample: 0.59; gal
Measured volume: 90.2; gal
